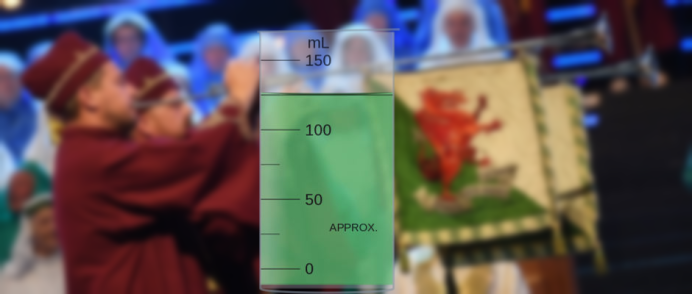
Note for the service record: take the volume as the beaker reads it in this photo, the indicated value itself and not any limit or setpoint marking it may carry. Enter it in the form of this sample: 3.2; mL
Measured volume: 125; mL
